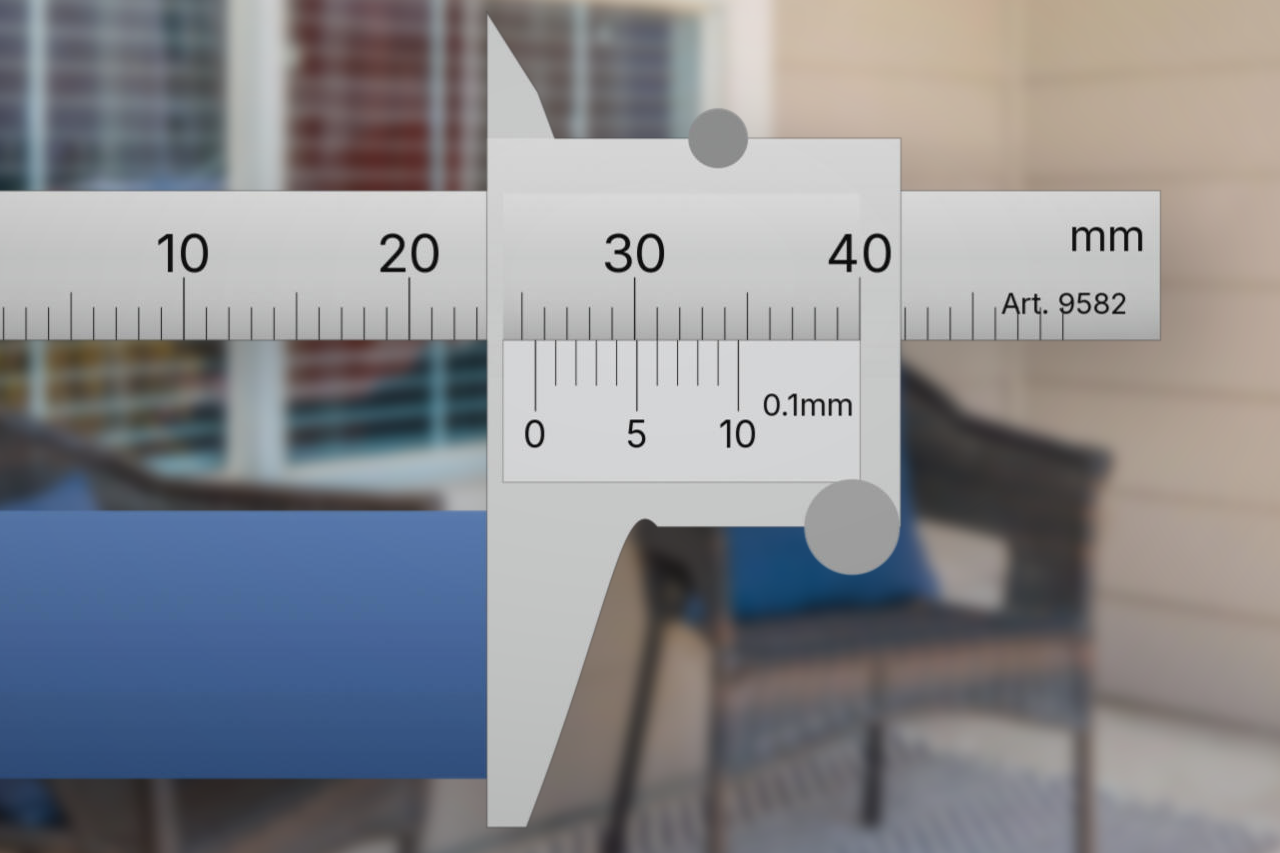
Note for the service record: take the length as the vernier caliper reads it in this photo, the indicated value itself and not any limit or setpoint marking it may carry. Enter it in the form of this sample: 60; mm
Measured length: 25.6; mm
